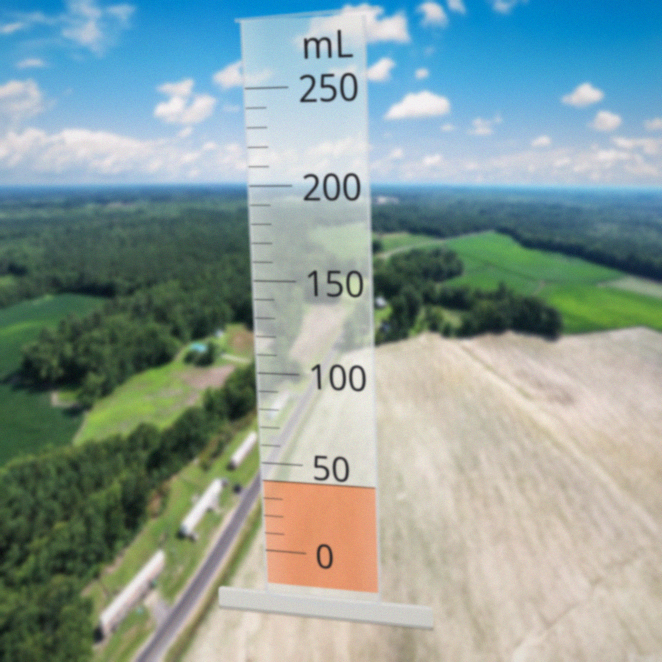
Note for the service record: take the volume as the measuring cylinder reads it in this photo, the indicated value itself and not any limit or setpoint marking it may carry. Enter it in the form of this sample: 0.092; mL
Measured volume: 40; mL
